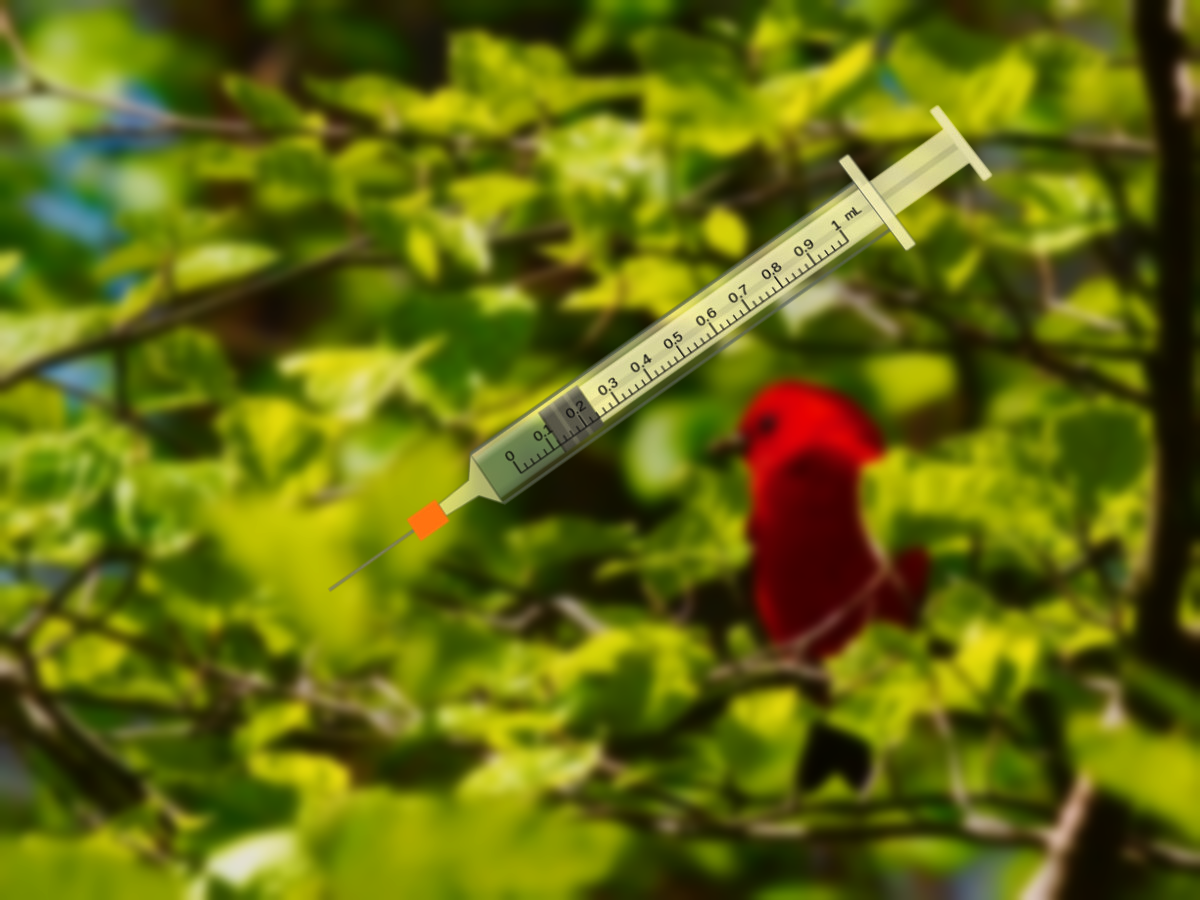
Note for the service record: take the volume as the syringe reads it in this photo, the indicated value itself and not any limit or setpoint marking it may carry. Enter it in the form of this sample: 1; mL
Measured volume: 0.12; mL
